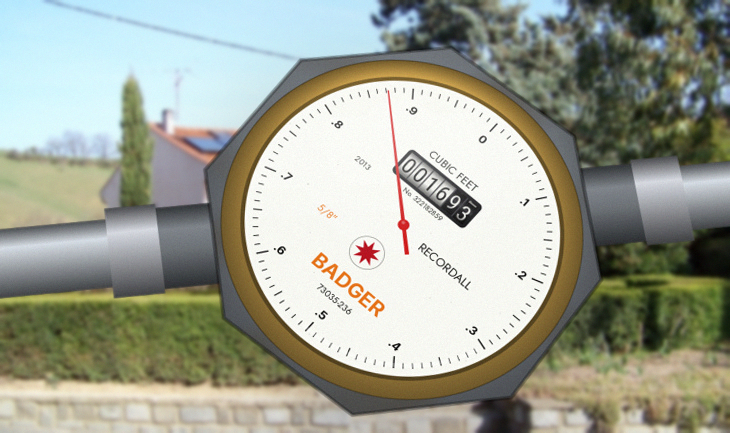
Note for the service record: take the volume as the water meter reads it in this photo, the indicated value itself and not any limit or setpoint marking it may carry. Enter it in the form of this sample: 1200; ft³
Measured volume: 1692.87; ft³
